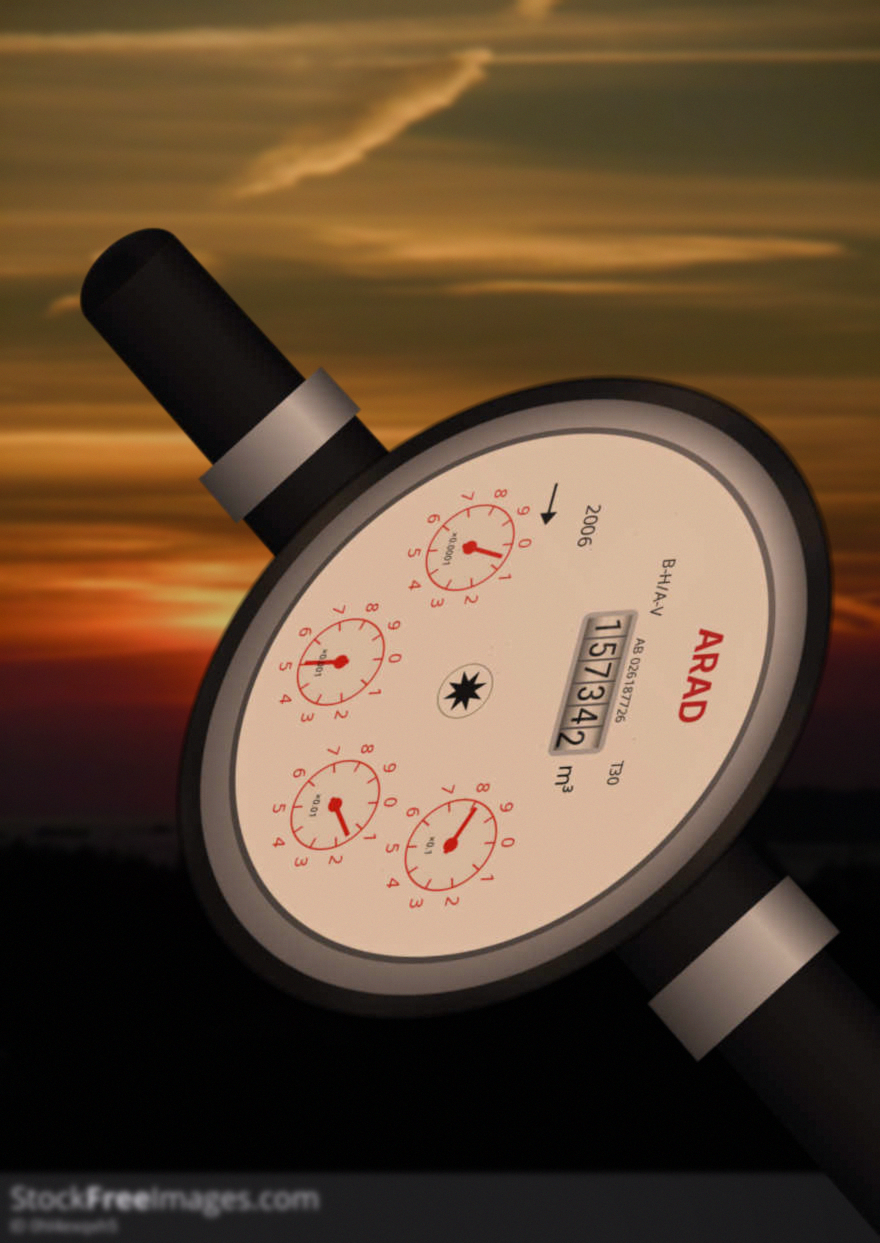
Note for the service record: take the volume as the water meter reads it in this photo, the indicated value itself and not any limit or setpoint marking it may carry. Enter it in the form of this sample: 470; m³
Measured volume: 157341.8150; m³
